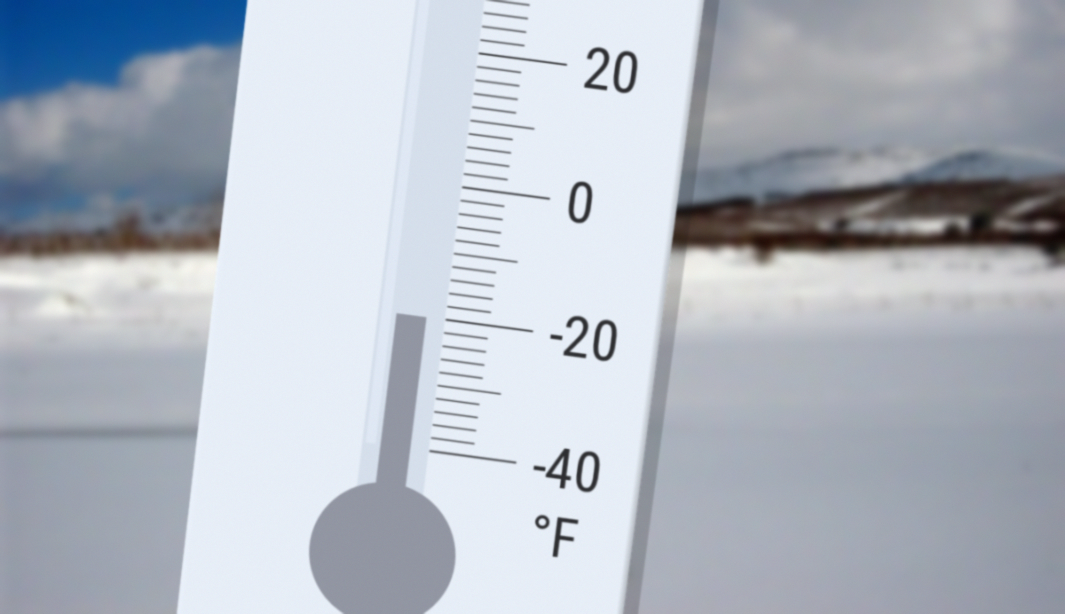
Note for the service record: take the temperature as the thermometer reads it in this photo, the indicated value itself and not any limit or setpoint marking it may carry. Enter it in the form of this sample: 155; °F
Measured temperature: -20; °F
